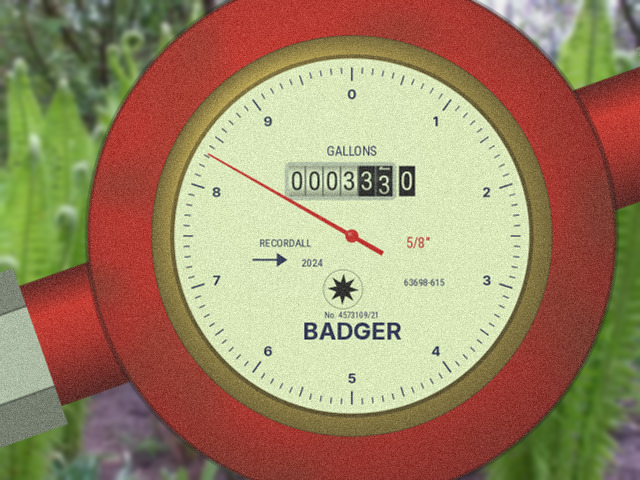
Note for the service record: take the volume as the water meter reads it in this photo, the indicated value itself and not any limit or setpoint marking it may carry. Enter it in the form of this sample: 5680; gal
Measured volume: 3328.3; gal
